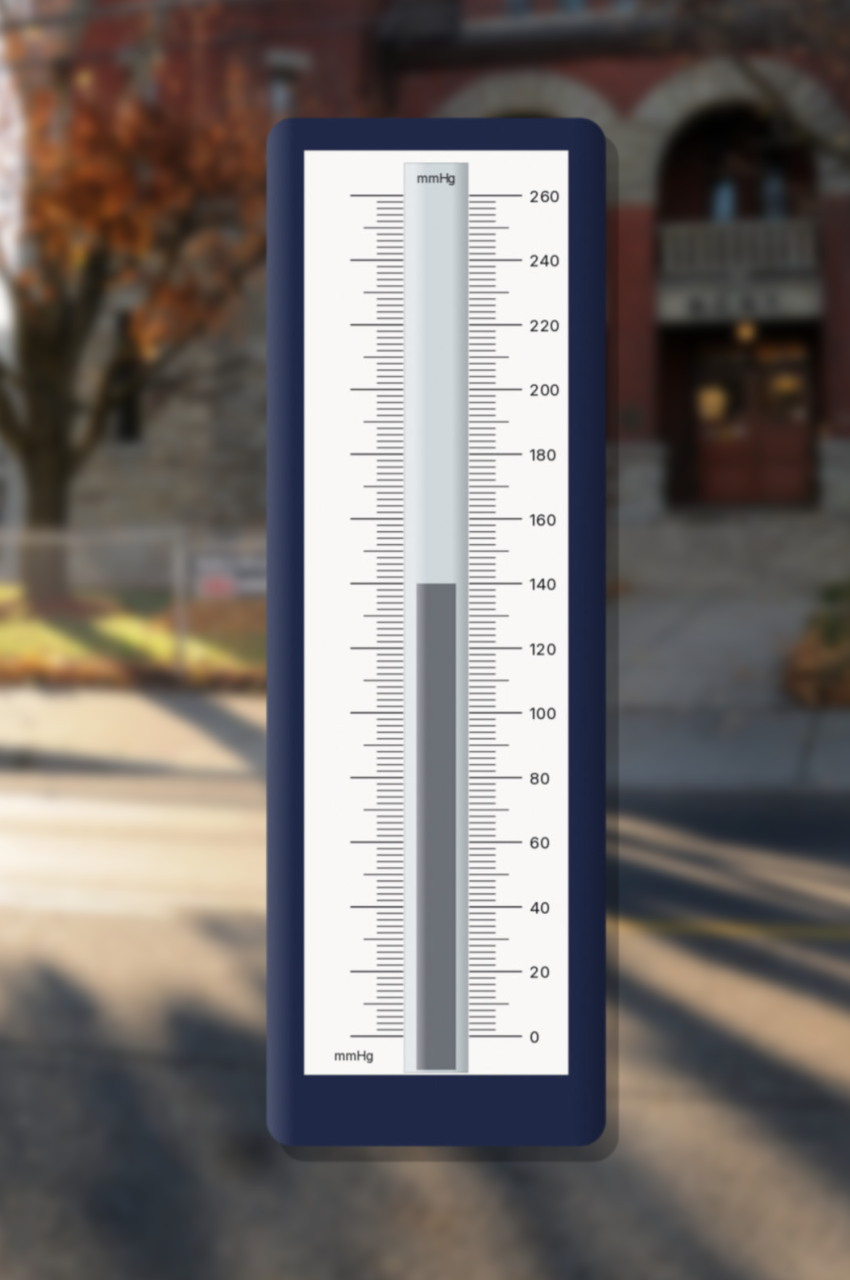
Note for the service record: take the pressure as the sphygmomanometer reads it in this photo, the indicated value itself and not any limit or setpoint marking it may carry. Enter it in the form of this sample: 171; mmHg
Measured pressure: 140; mmHg
